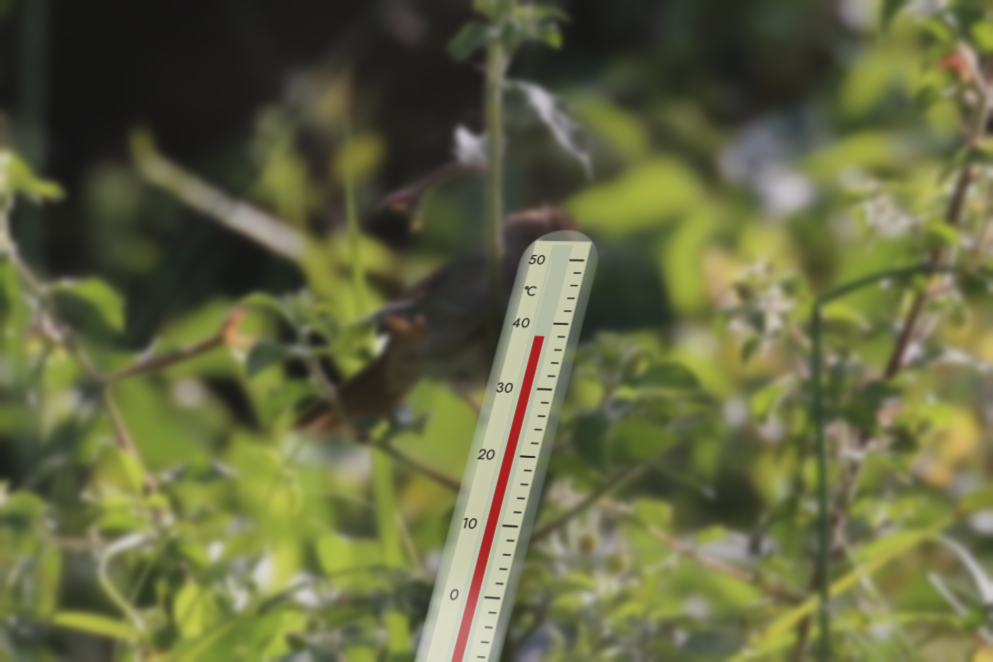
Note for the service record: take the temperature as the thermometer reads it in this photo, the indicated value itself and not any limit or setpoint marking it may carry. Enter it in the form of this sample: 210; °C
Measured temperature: 38; °C
